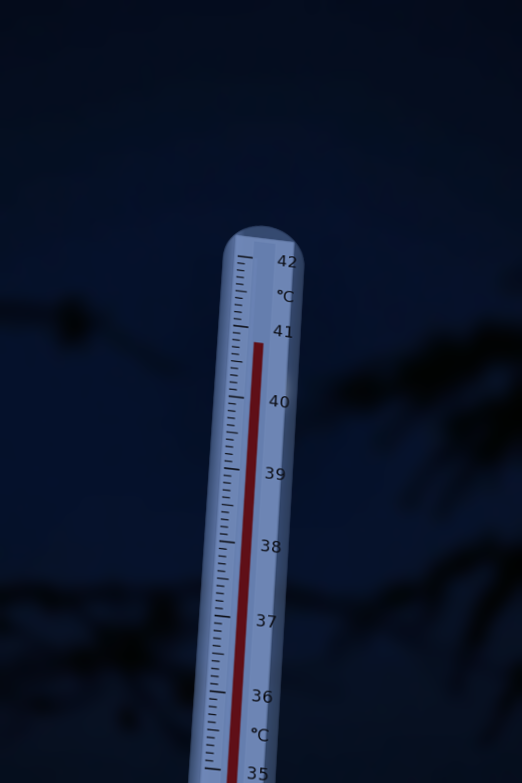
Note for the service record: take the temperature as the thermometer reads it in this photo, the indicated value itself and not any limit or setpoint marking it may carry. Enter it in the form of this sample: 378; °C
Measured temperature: 40.8; °C
